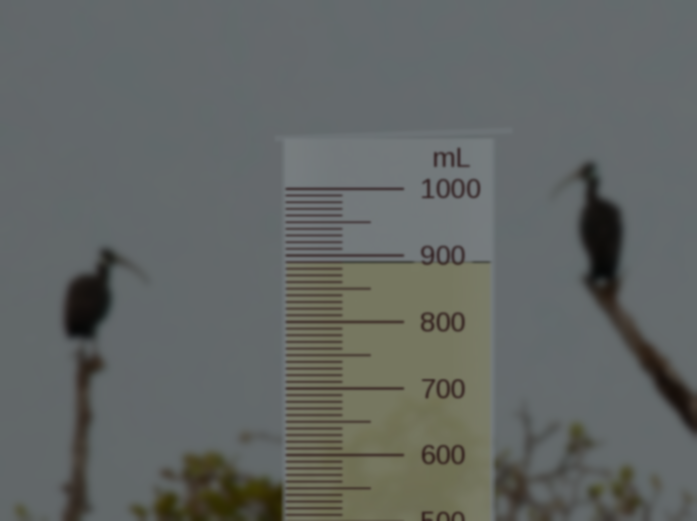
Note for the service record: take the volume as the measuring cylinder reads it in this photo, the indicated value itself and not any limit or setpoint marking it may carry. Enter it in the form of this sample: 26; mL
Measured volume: 890; mL
